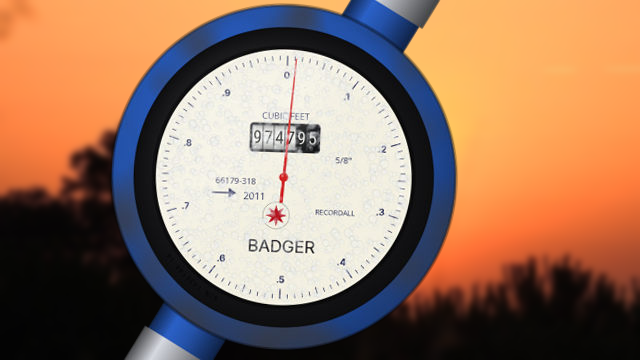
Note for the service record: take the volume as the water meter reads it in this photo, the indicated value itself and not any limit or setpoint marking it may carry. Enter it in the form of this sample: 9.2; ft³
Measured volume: 974795.01; ft³
